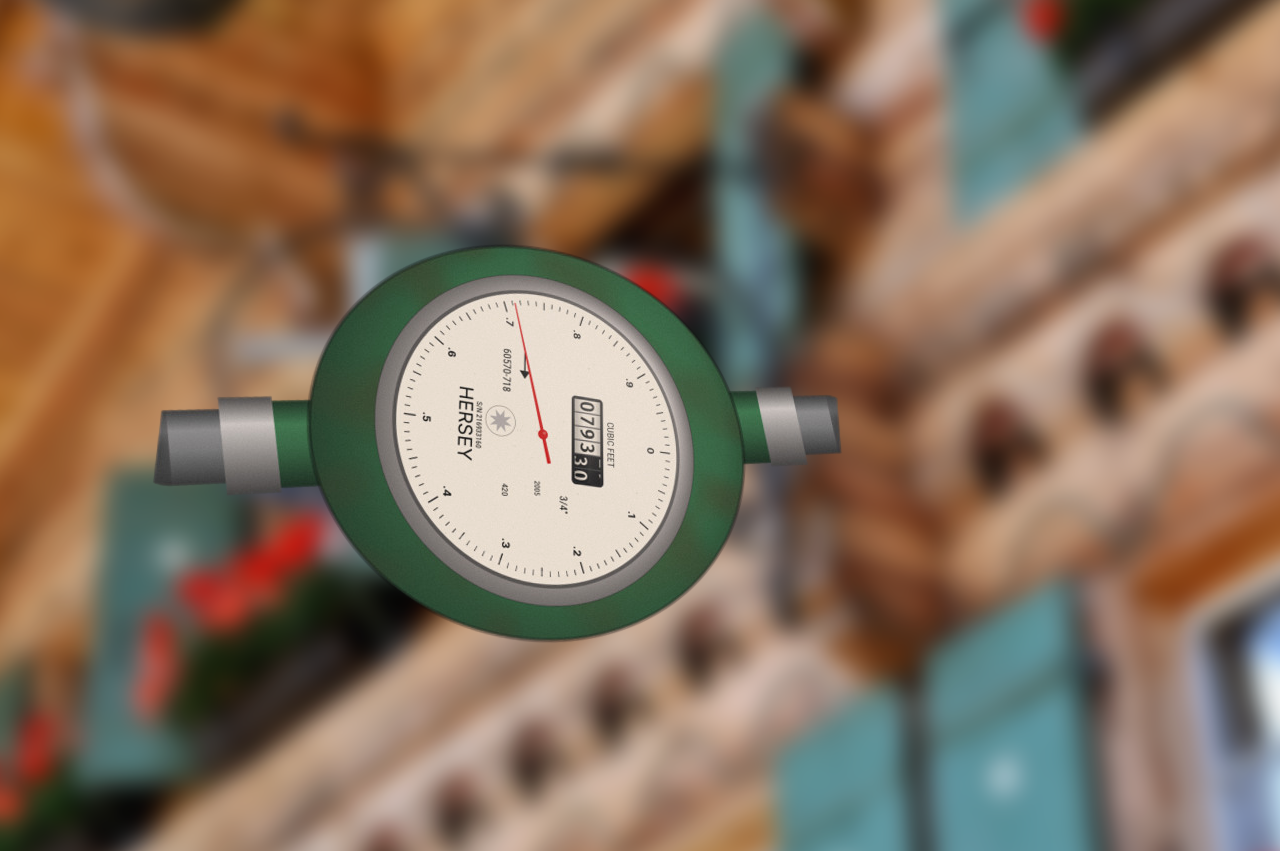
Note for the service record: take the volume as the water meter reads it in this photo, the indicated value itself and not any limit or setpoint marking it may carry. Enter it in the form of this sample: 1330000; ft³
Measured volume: 79329.71; ft³
